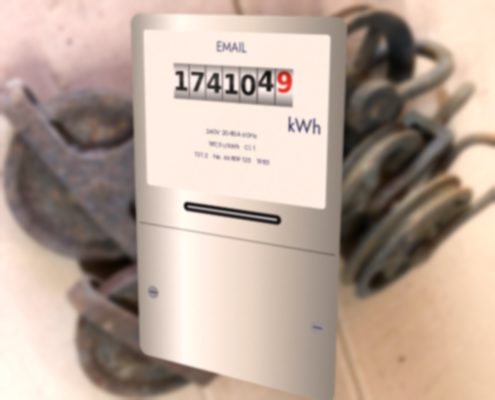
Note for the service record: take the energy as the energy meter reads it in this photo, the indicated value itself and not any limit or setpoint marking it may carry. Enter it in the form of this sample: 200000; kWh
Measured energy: 174104.9; kWh
